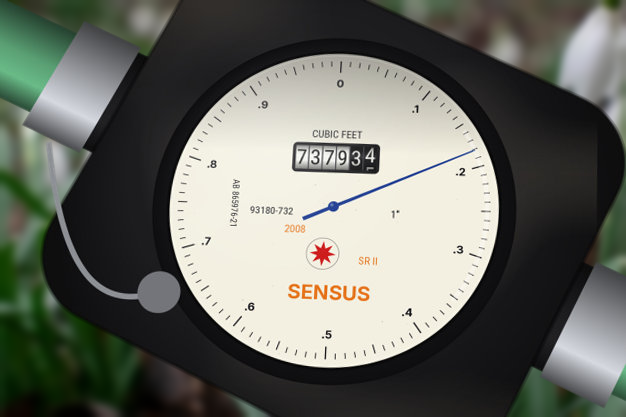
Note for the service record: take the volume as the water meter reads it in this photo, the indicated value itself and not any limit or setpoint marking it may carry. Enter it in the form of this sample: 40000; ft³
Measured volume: 737934.18; ft³
